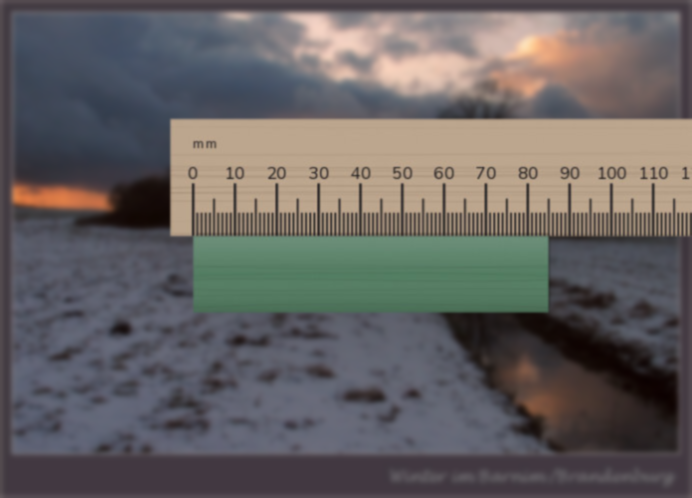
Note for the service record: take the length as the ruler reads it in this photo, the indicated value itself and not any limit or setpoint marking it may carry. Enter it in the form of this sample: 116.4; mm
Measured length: 85; mm
